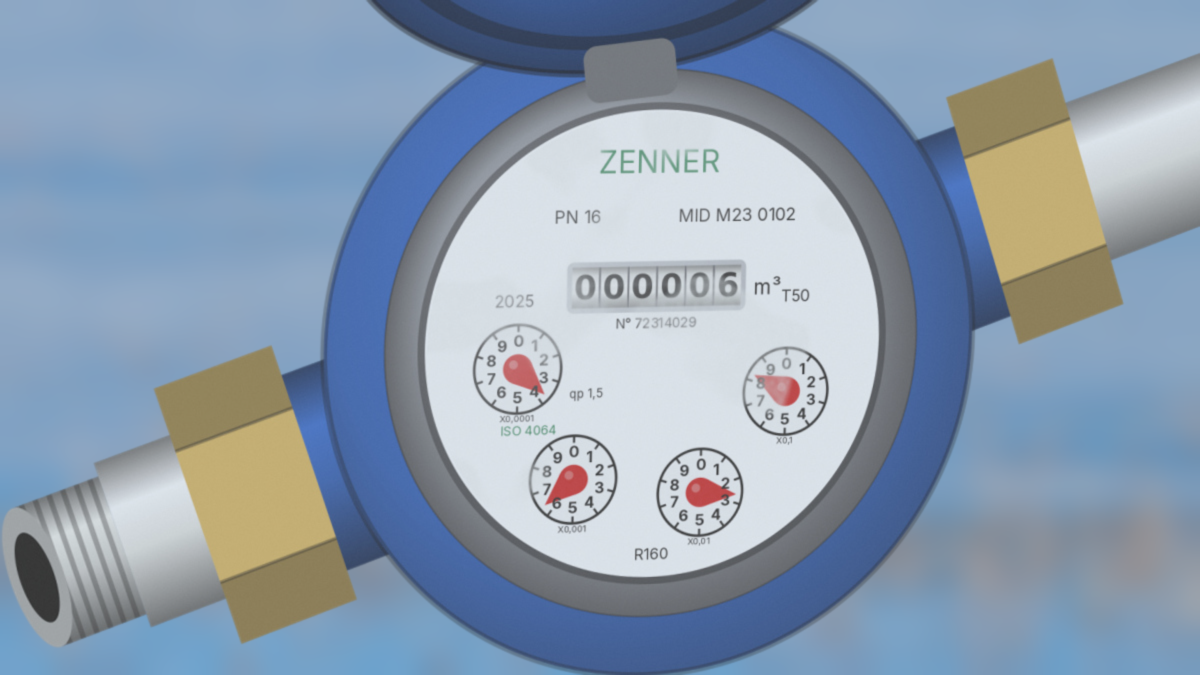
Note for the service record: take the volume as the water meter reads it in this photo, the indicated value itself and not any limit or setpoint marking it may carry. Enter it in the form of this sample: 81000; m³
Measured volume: 6.8263; m³
